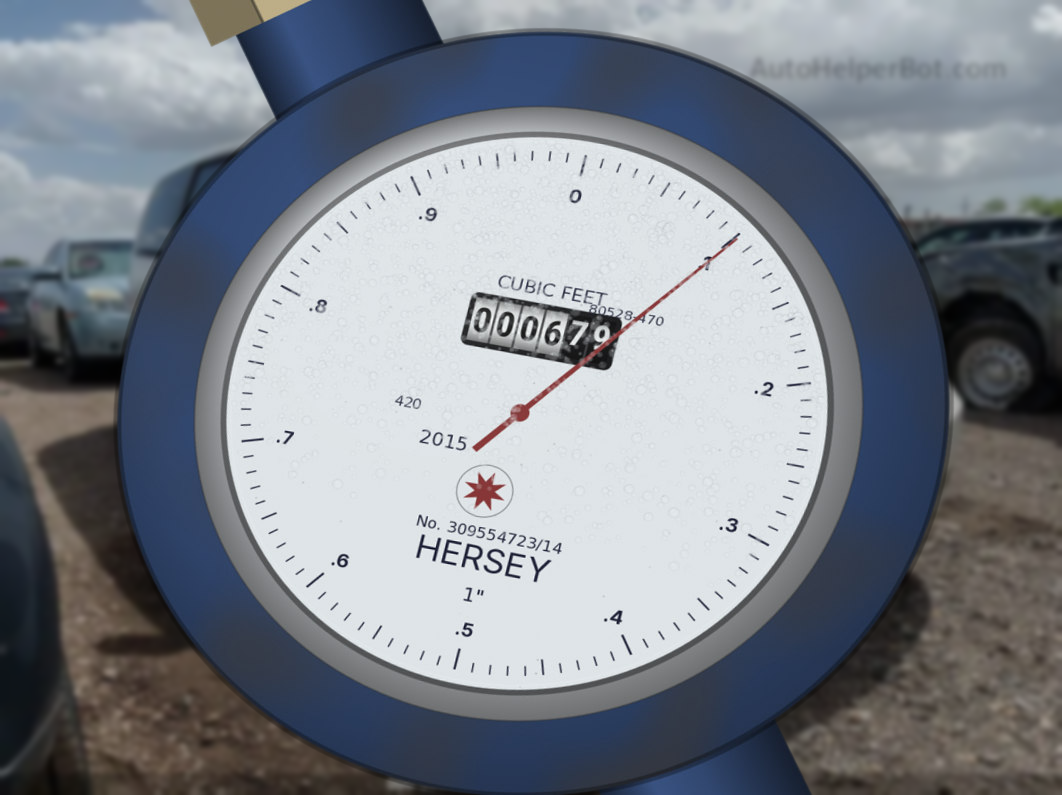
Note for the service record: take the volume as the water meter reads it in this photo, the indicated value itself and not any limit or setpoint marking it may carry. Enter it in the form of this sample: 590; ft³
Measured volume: 679.10; ft³
